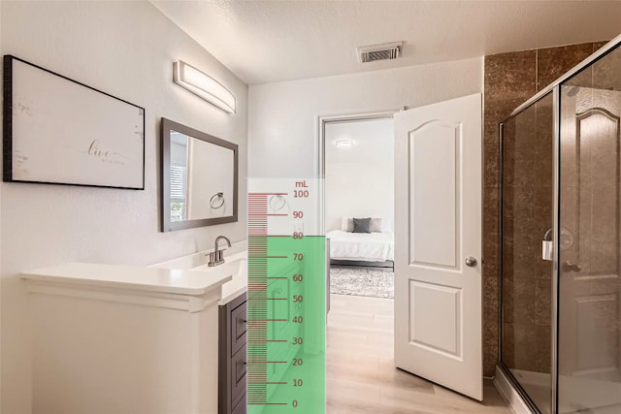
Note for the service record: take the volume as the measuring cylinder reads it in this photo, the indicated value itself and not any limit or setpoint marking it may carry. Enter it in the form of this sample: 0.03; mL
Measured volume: 80; mL
